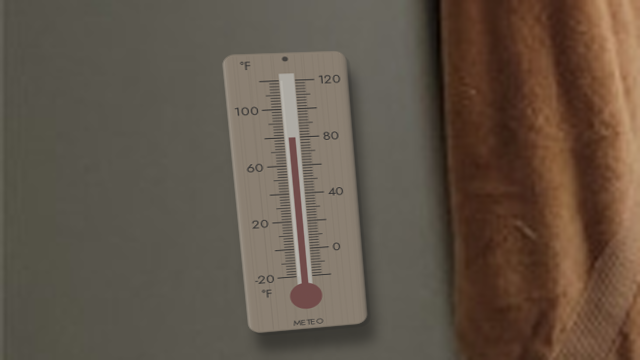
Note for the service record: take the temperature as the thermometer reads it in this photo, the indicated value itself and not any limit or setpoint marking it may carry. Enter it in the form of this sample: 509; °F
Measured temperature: 80; °F
